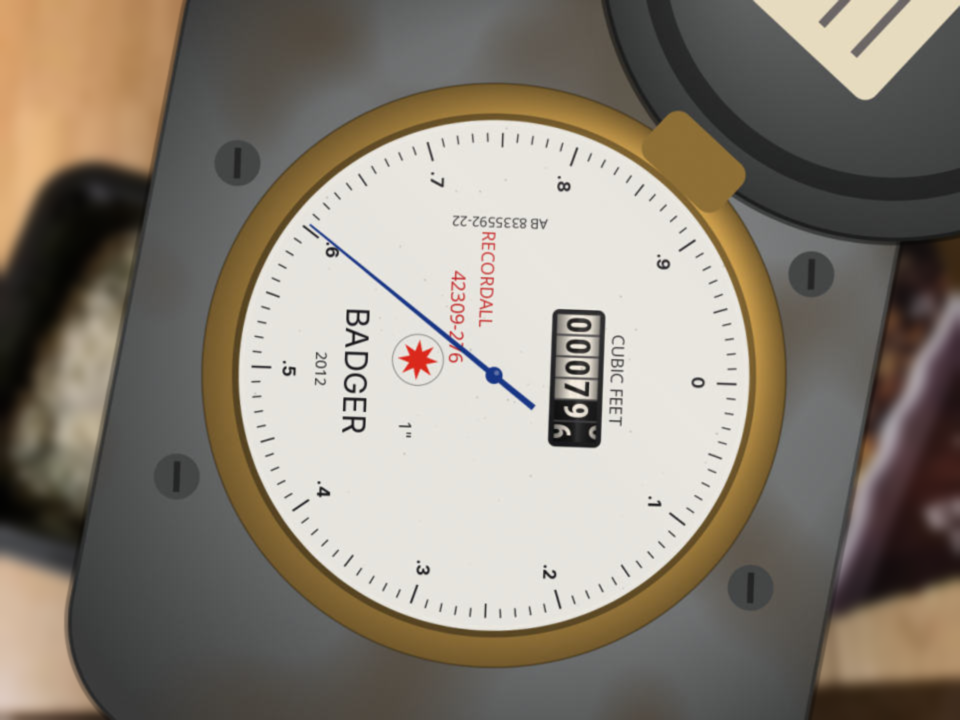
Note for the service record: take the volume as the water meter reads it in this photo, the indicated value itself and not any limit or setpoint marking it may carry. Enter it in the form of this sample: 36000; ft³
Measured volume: 795.60; ft³
